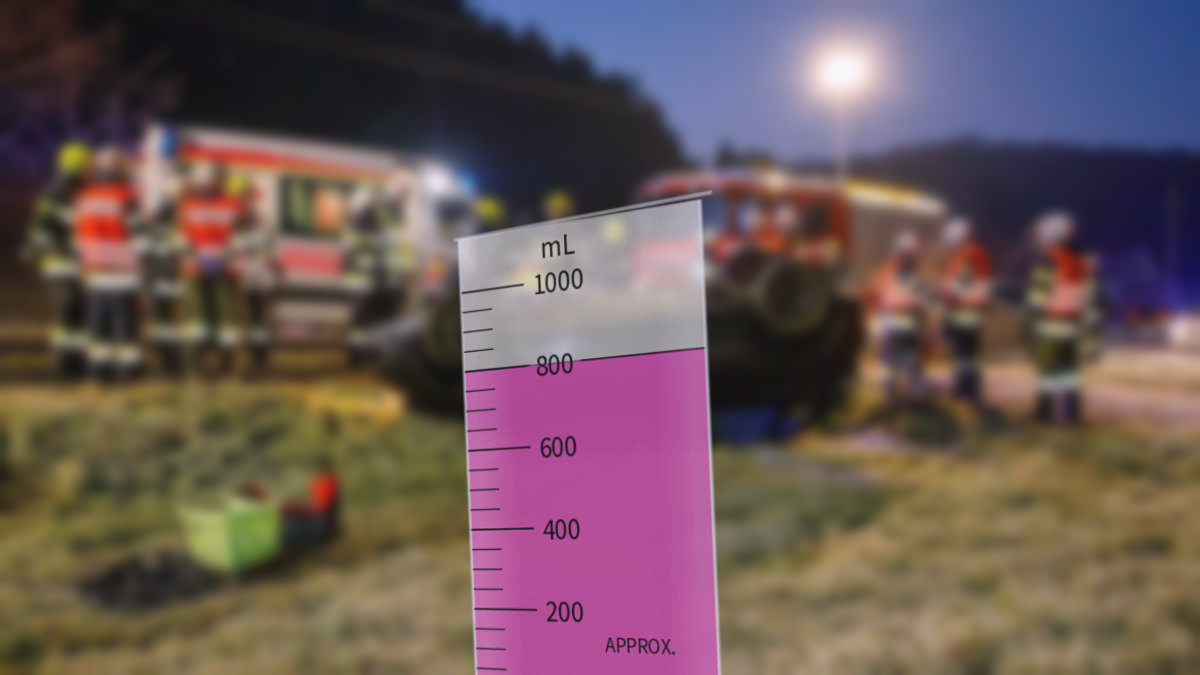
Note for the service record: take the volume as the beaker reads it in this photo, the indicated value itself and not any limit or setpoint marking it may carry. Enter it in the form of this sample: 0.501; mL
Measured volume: 800; mL
